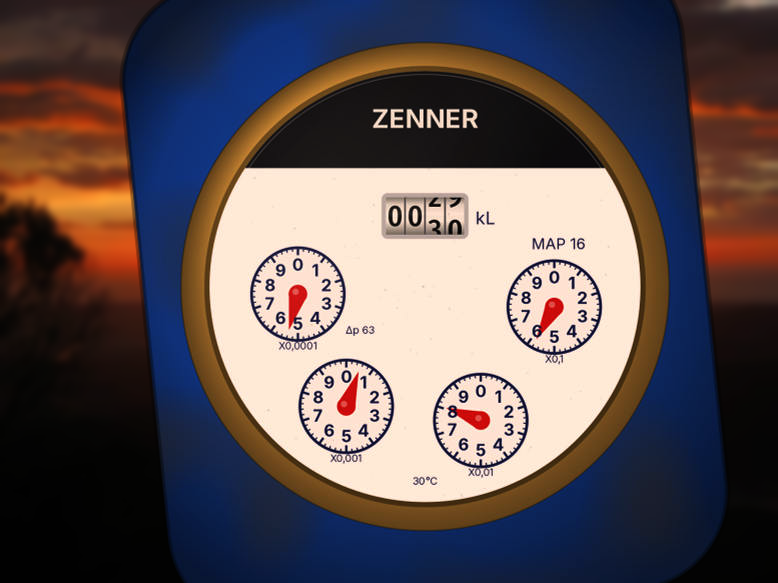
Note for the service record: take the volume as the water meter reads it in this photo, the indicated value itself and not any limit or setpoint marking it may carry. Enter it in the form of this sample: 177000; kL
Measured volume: 29.5805; kL
